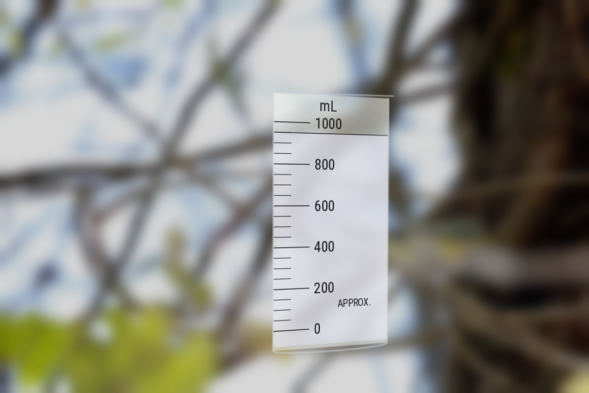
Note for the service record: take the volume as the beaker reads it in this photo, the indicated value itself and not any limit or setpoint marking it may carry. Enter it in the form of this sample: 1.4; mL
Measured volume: 950; mL
